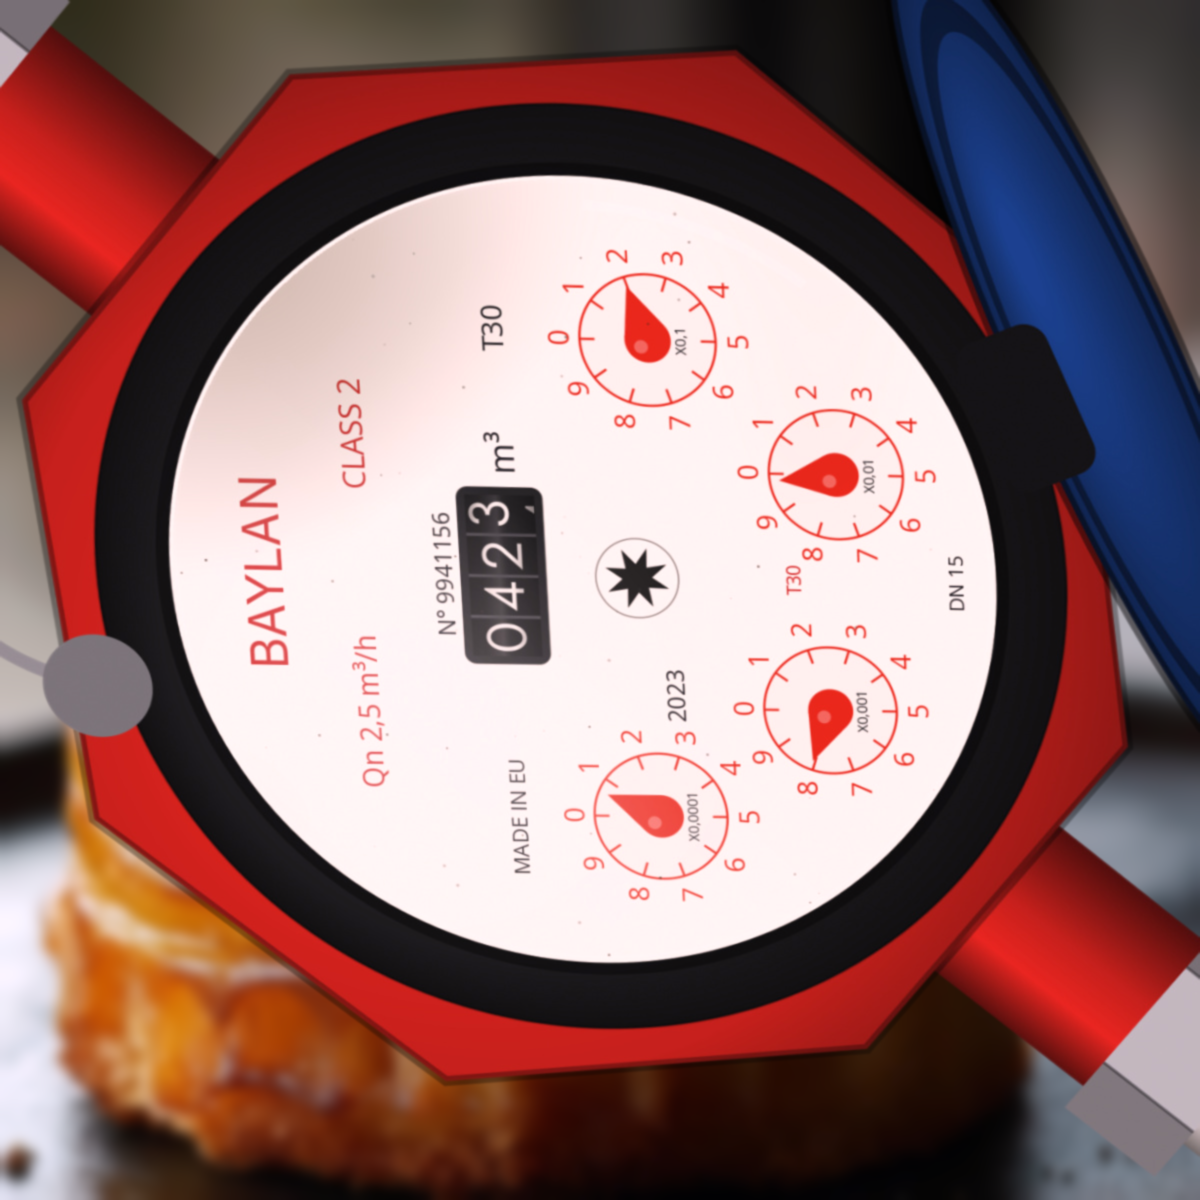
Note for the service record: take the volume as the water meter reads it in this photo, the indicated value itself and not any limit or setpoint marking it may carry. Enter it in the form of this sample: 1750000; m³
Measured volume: 423.1980; m³
